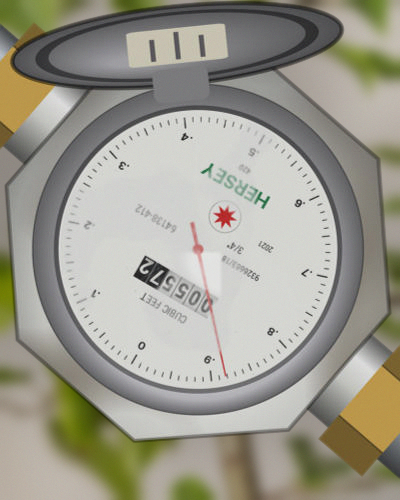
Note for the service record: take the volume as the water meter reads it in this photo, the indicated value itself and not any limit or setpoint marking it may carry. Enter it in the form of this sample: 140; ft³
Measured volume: 5571.88; ft³
